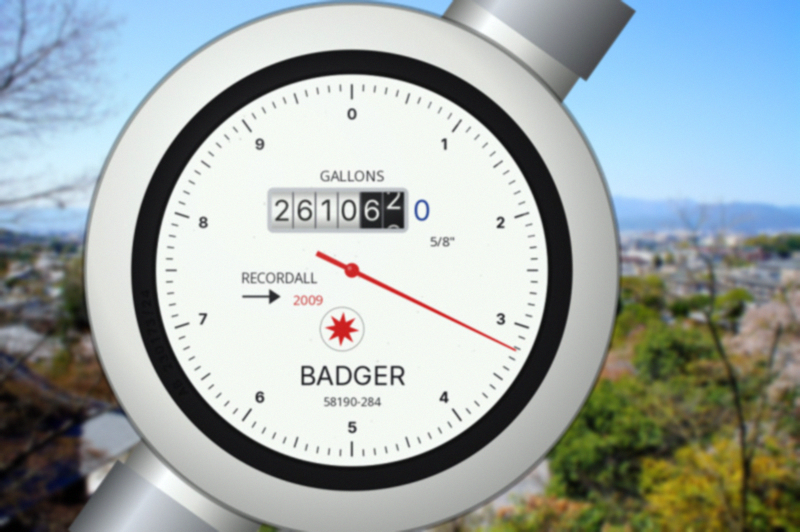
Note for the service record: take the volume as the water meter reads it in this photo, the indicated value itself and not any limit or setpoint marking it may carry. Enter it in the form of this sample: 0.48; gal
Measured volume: 2610623.2; gal
